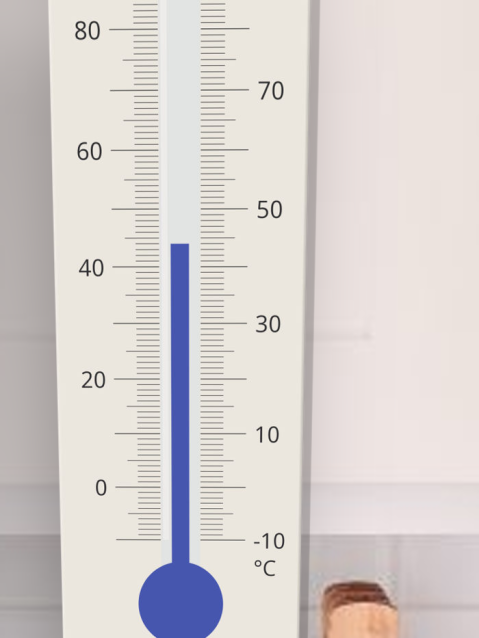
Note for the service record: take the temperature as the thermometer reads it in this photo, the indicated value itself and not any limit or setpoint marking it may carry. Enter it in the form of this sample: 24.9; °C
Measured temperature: 44; °C
